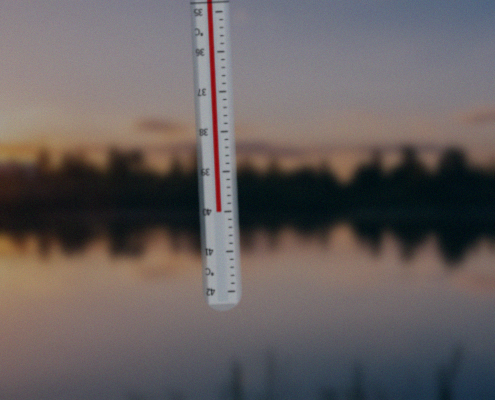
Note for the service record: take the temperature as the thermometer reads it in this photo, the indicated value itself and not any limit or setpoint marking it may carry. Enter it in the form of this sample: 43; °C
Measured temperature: 40; °C
